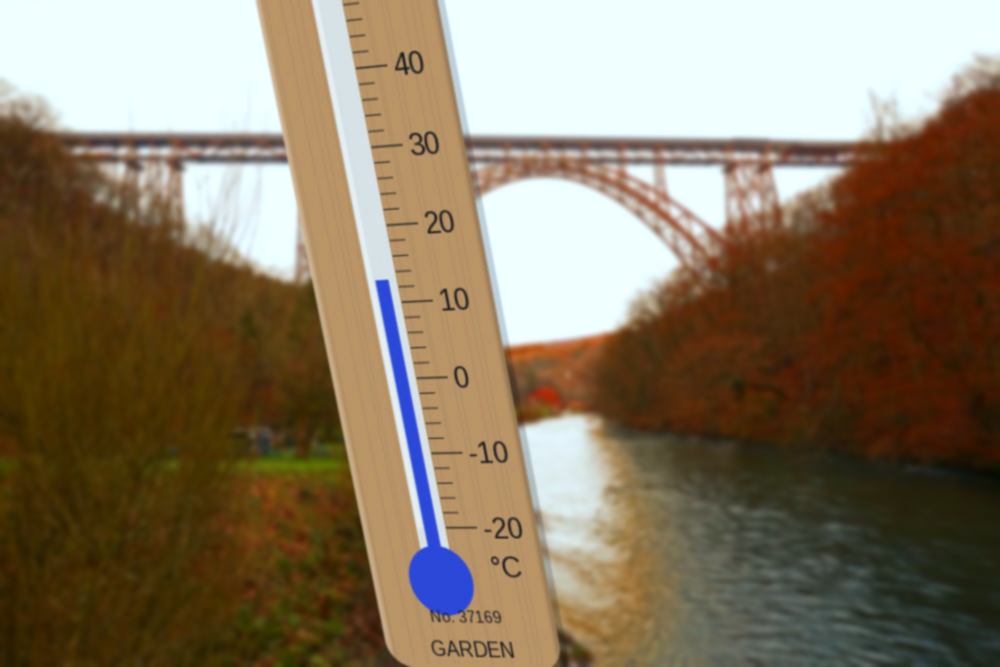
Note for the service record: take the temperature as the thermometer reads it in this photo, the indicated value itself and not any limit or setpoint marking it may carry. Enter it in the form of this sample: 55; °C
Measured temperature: 13; °C
